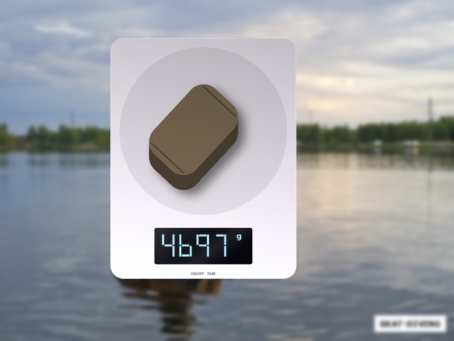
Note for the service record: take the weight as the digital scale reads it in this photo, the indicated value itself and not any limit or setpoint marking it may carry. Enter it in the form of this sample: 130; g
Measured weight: 4697; g
